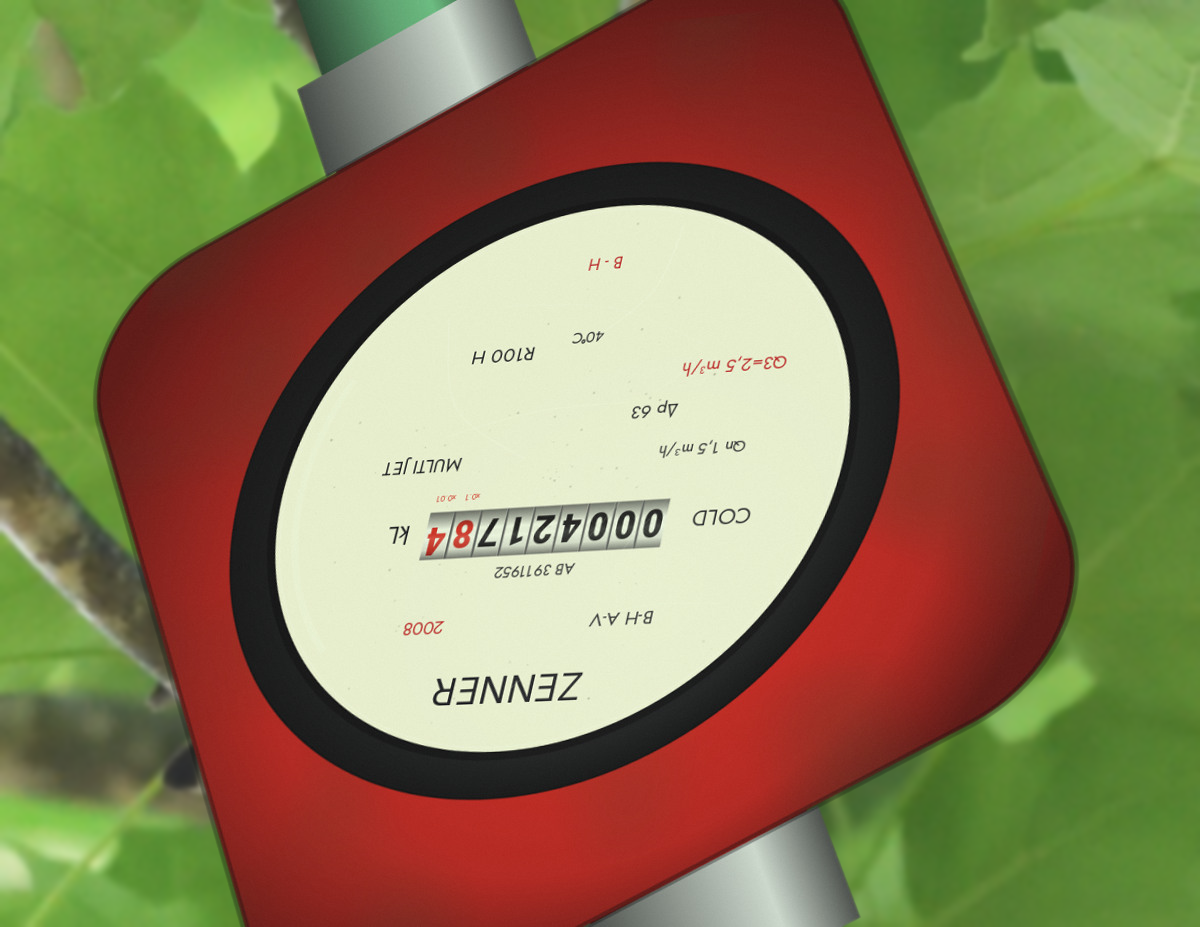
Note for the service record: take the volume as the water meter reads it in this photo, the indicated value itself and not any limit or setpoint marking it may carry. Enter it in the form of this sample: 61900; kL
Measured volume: 4217.84; kL
